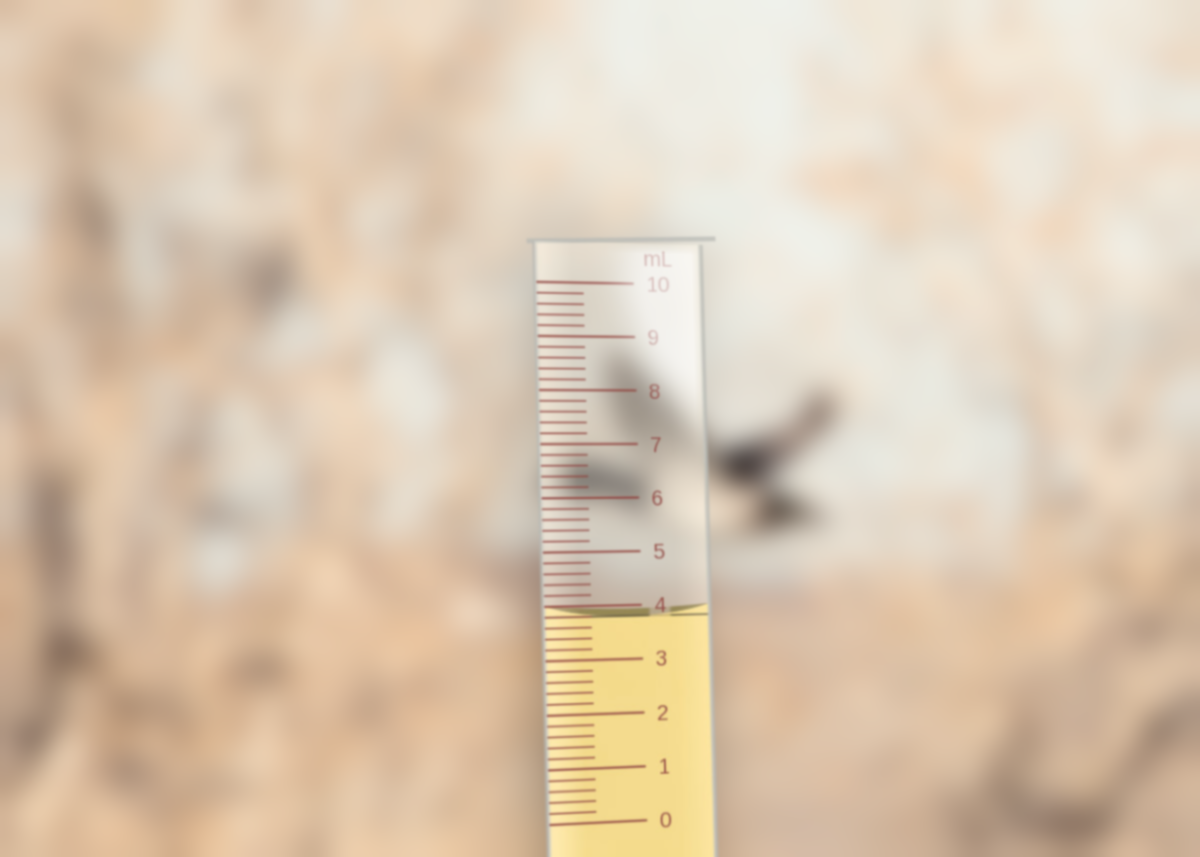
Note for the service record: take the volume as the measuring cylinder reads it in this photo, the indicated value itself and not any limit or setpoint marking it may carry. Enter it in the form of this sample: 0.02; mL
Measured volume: 3.8; mL
